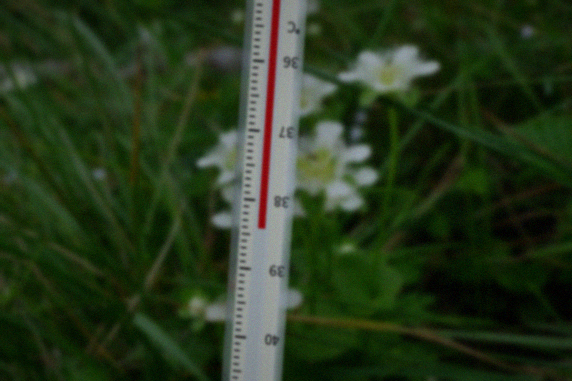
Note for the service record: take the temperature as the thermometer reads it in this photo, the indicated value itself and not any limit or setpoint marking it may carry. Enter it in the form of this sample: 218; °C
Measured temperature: 38.4; °C
